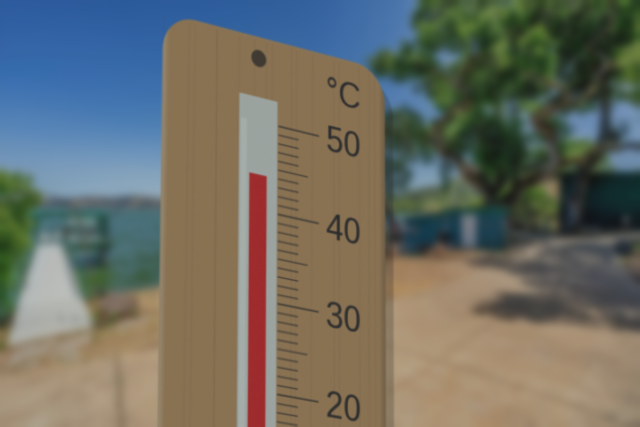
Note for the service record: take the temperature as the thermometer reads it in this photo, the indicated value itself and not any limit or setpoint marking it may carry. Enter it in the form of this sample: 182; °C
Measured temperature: 44; °C
